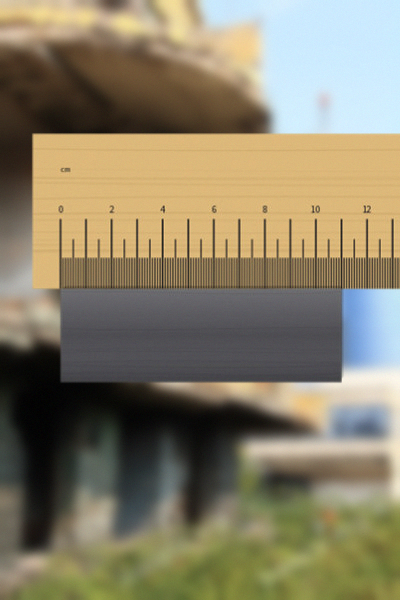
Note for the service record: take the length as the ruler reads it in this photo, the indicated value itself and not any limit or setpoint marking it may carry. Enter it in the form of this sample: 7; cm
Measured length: 11; cm
